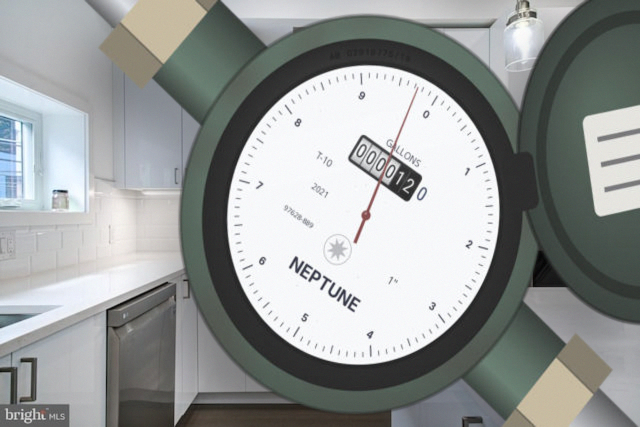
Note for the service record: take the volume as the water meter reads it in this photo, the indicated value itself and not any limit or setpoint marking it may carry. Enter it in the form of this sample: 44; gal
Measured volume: 119.7; gal
